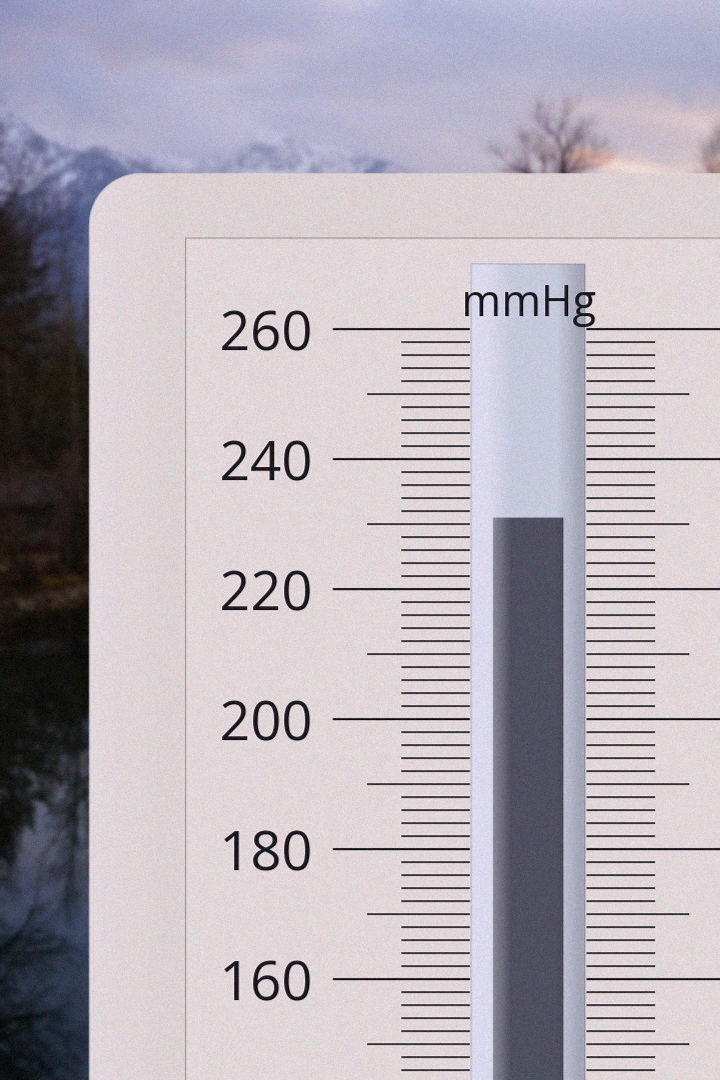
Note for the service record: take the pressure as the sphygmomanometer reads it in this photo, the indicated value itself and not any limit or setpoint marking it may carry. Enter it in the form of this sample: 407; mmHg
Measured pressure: 231; mmHg
